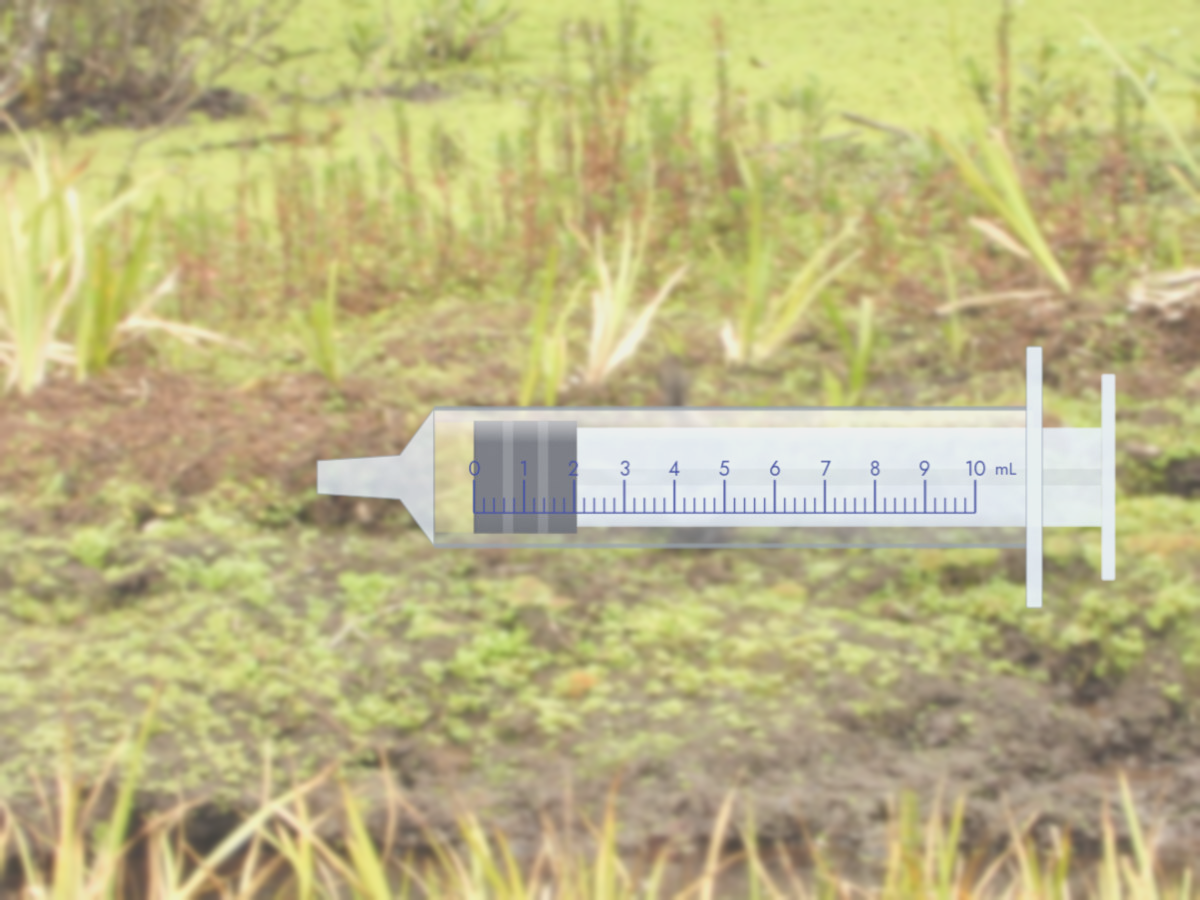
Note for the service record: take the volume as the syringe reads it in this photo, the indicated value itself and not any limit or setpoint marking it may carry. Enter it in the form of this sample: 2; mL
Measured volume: 0; mL
